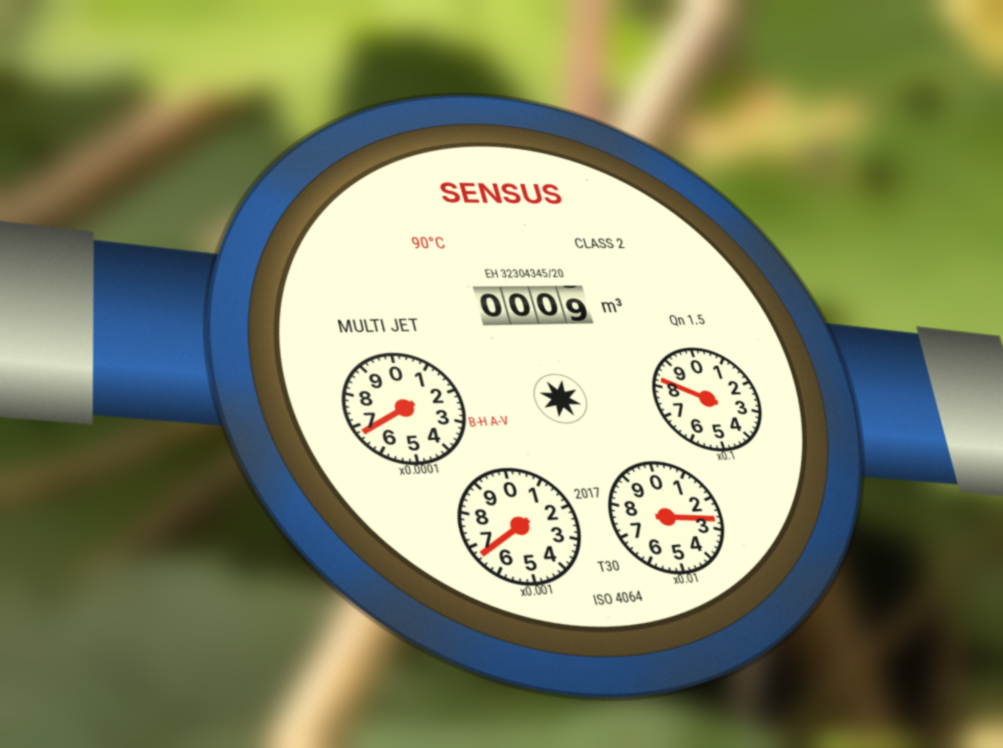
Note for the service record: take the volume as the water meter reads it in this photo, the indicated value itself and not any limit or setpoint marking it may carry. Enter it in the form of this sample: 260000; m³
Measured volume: 8.8266; m³
